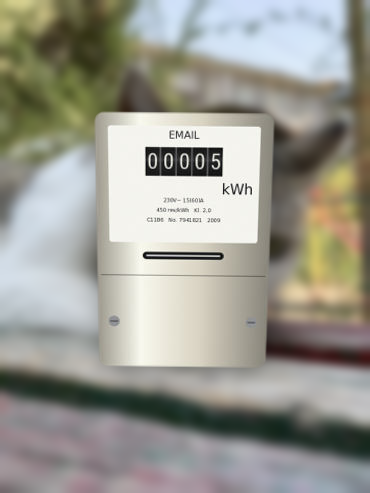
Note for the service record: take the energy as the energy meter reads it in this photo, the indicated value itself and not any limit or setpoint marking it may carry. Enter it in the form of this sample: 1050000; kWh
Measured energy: 5; kWh
